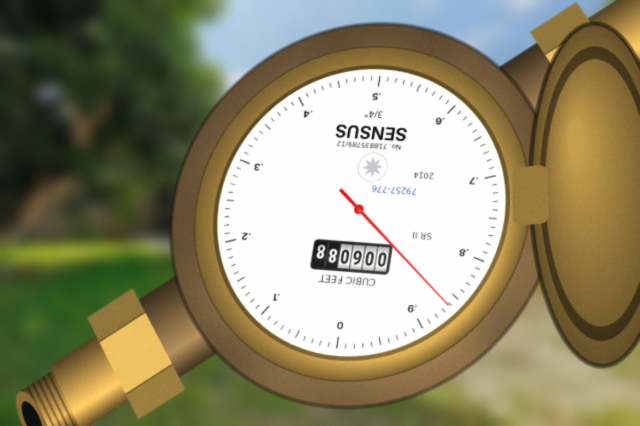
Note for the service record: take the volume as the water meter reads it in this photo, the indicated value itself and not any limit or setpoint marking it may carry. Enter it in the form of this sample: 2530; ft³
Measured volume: 6087.86; ft³
